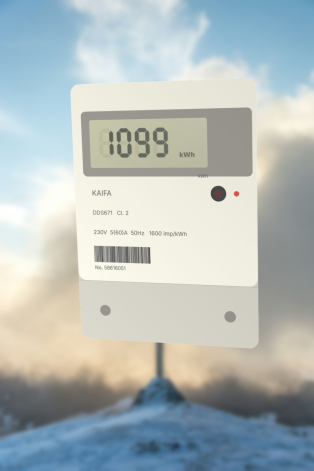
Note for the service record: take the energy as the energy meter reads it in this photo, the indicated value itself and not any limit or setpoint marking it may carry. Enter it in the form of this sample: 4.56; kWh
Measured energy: 1099; kWh
